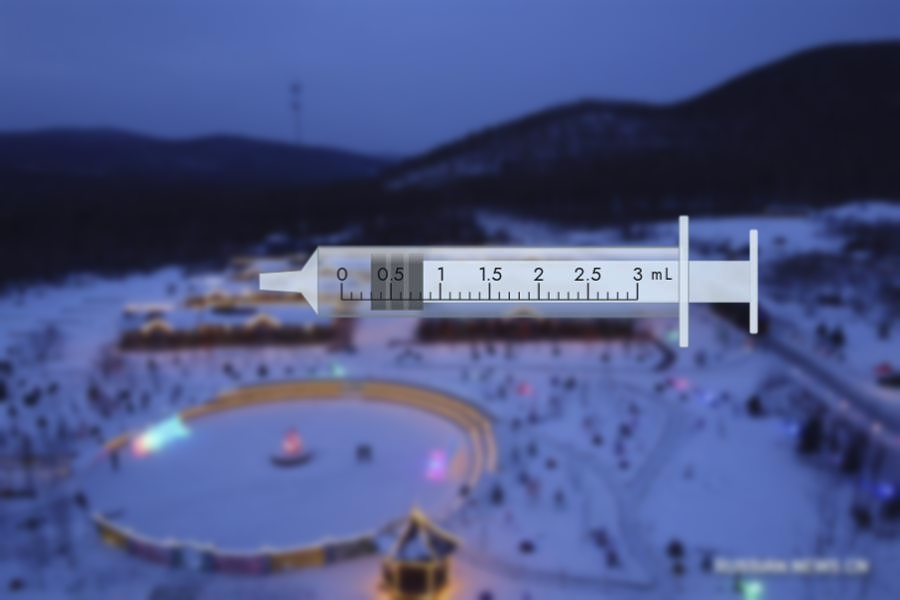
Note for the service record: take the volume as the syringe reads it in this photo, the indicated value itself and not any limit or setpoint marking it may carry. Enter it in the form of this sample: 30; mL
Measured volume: 0.3; mL
